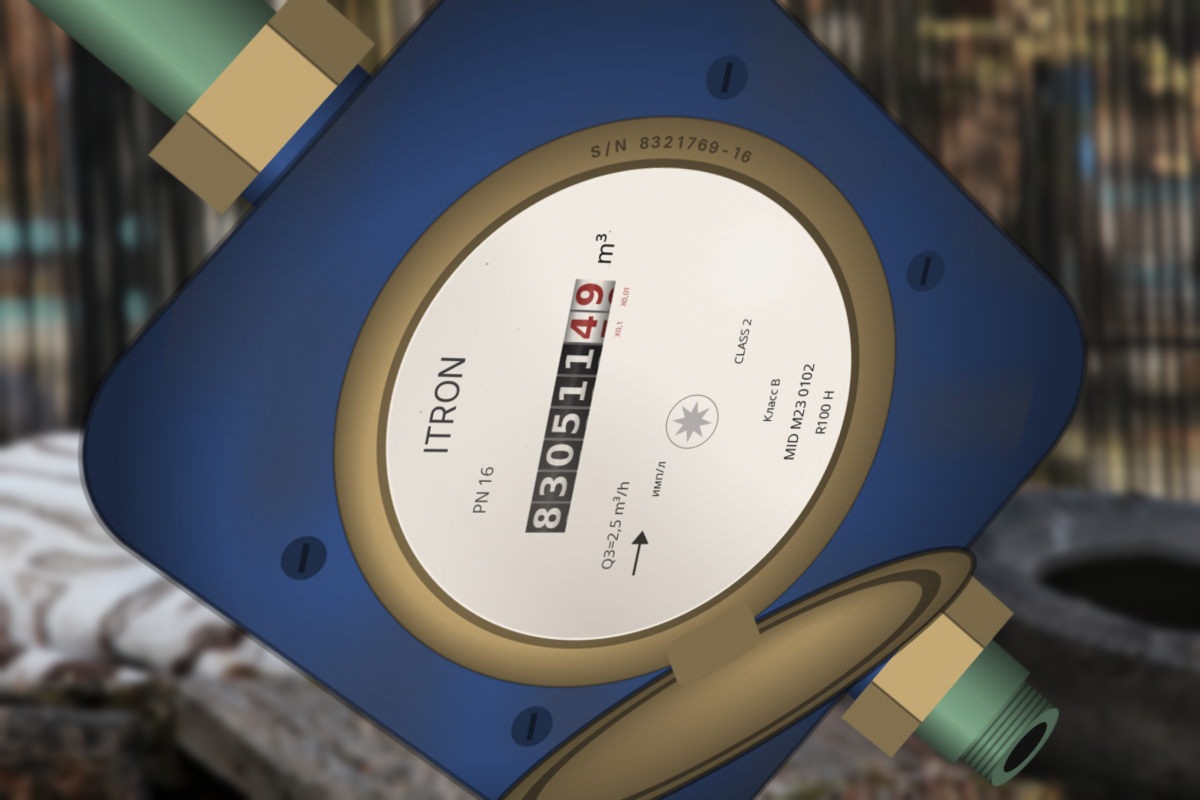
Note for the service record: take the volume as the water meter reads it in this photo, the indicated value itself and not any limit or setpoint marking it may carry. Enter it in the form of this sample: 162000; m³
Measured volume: 830511.49; m³
